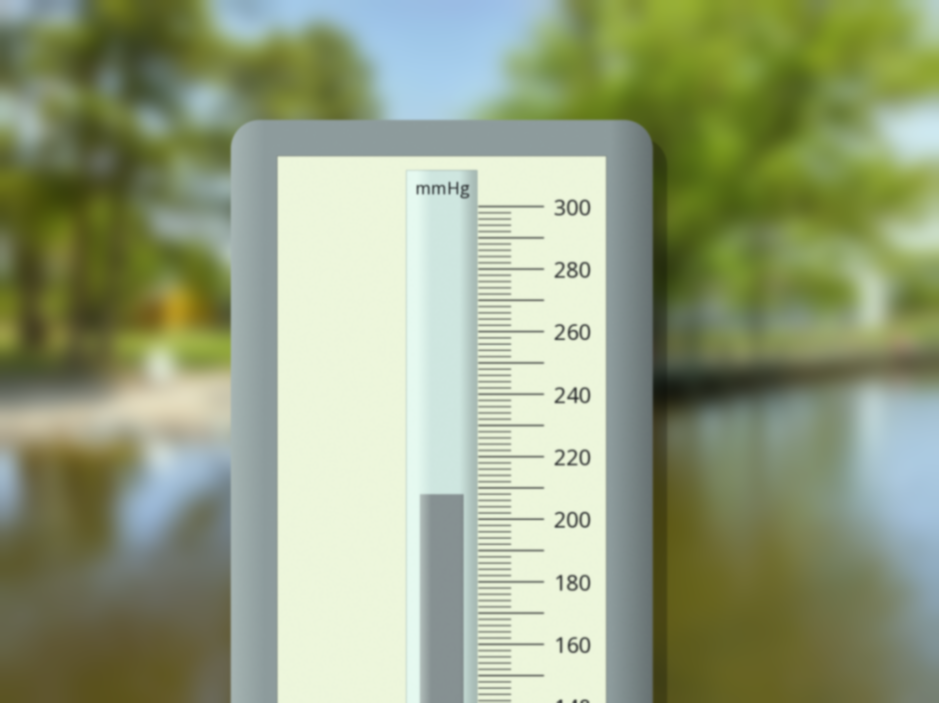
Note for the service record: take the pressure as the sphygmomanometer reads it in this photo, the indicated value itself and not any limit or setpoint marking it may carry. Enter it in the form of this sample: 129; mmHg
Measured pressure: 208; mmHg
